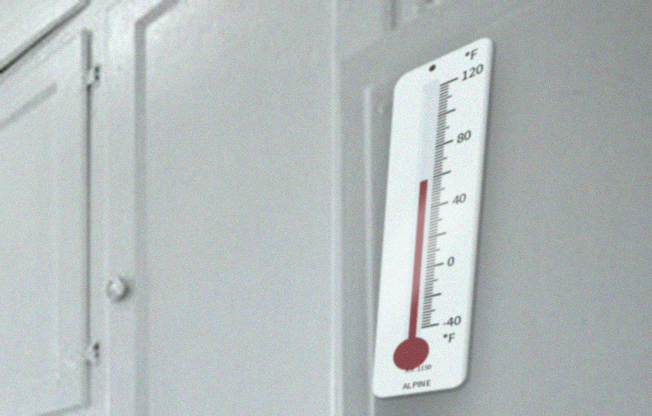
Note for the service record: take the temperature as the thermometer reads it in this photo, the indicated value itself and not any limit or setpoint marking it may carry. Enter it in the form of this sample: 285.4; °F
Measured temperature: 60; °F
